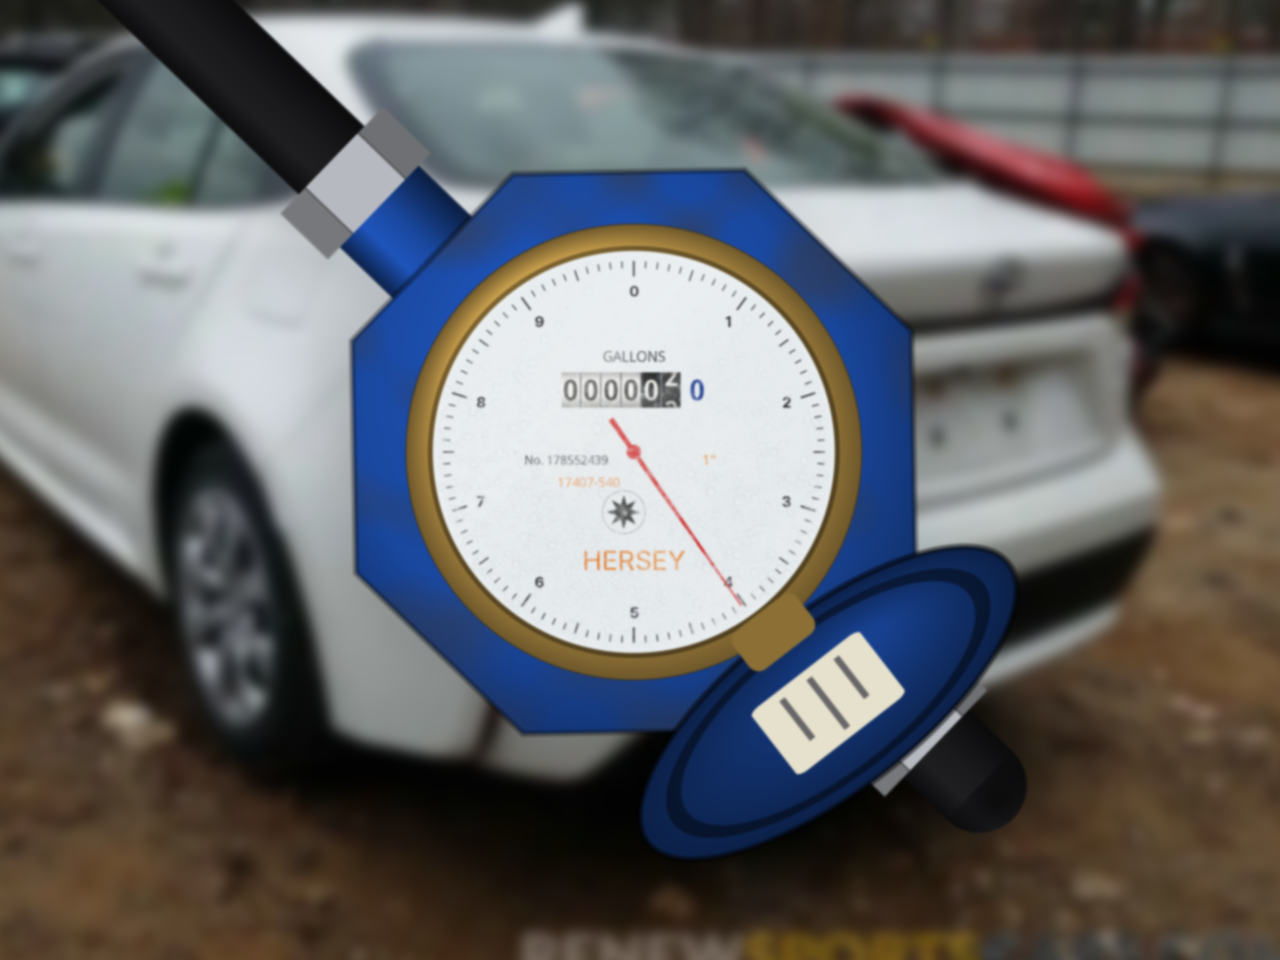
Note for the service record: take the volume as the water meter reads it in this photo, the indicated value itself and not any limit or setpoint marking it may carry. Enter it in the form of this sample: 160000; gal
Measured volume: 24.0; gal
